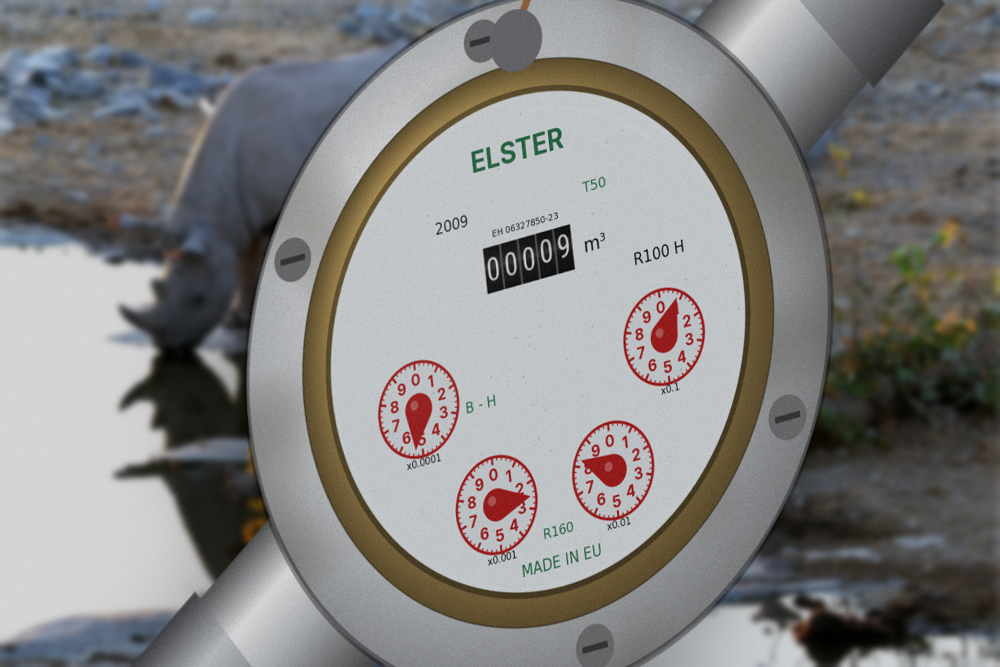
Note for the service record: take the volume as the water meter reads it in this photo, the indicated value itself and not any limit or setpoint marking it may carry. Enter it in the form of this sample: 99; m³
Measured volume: 9.0825; m³
